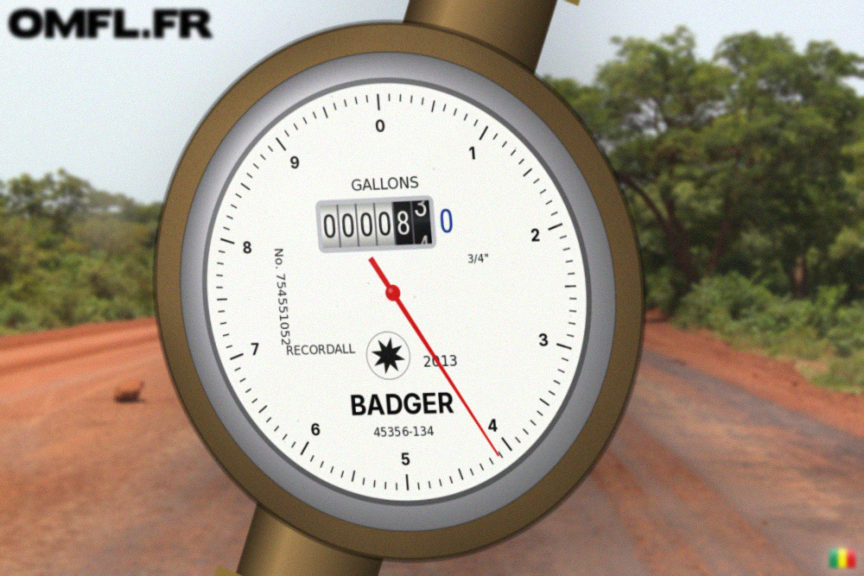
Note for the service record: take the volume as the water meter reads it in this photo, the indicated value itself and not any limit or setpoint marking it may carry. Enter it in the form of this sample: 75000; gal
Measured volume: 834.1; gal
